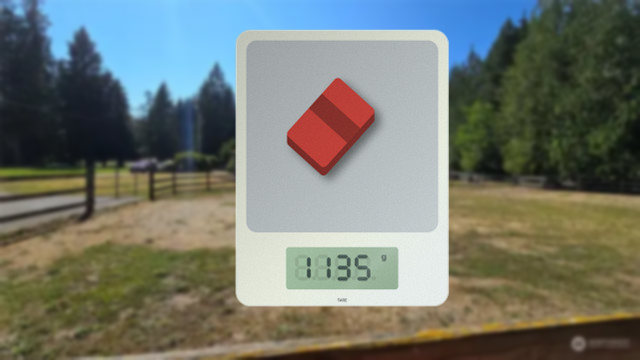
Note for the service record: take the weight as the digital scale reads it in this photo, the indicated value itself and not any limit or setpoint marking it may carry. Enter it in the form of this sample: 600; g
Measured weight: 1135; g
